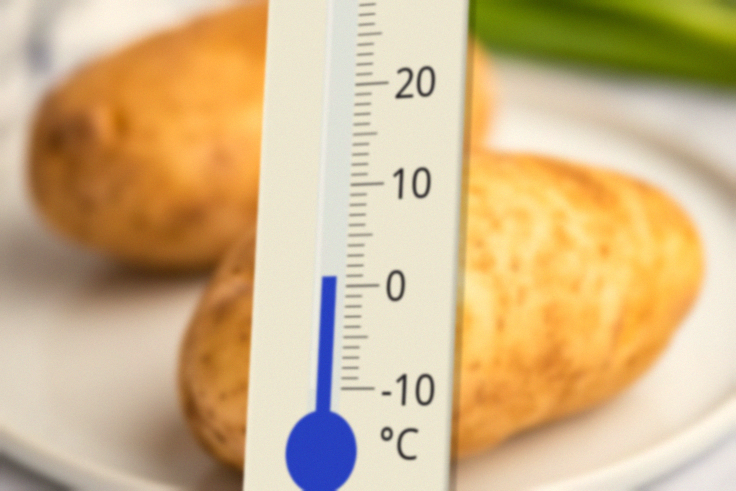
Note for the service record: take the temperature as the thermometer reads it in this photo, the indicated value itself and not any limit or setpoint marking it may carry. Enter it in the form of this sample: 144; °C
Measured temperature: 1; °C
